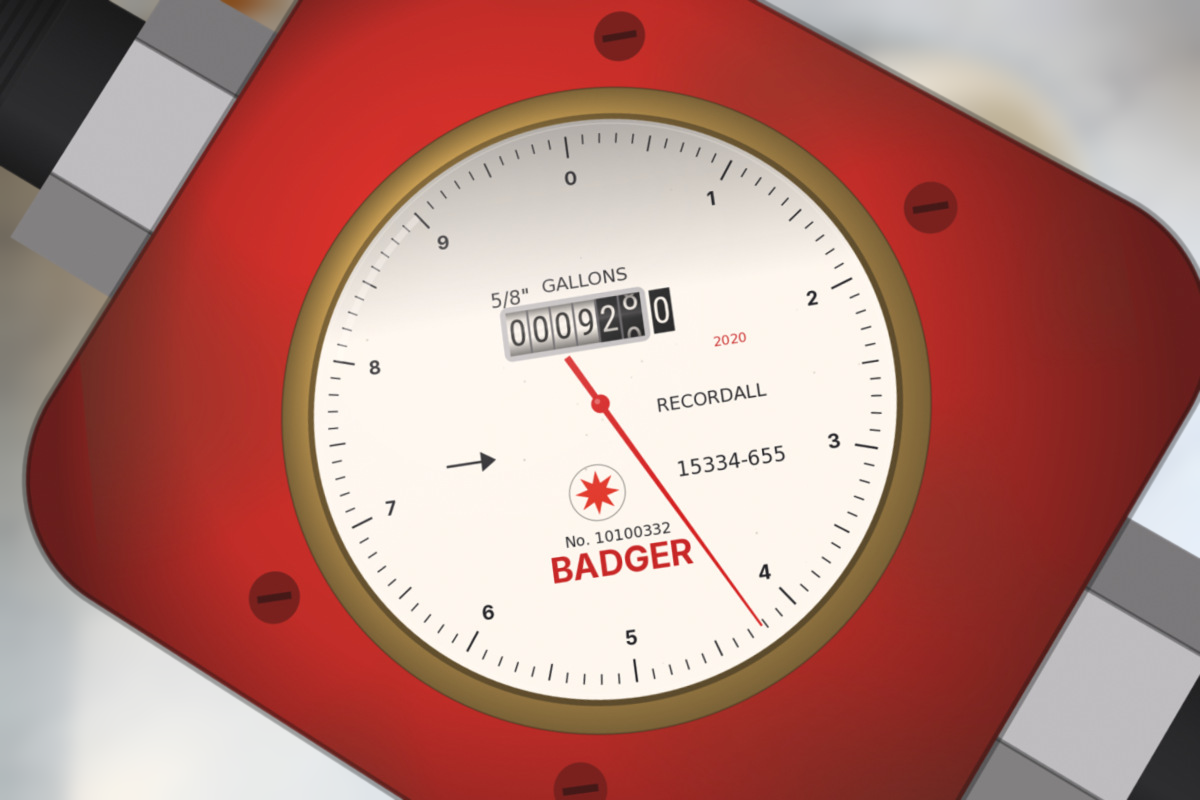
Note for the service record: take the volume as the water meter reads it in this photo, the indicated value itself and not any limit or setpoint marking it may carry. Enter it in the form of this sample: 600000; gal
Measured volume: 9284.2; gal
